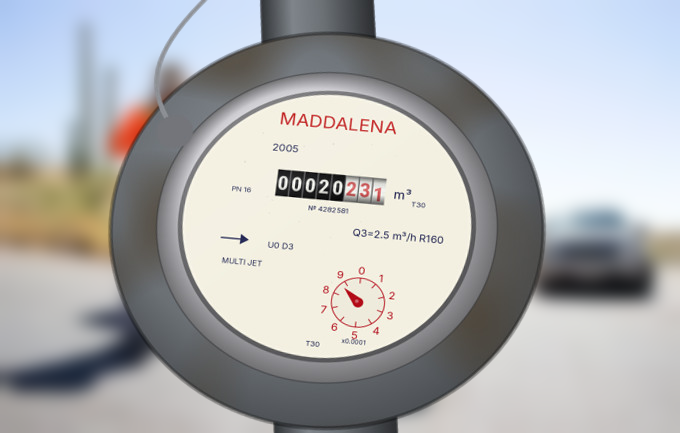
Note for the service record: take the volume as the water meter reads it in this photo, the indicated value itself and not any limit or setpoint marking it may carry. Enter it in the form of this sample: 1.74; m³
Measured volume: 20.2308; m³
